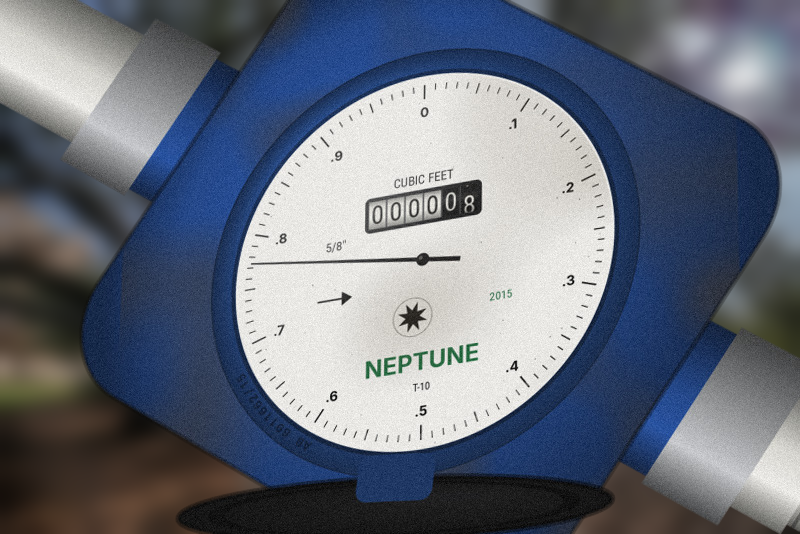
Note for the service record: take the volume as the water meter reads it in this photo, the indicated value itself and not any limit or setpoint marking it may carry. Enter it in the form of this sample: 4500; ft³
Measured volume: 7.77; ft³
